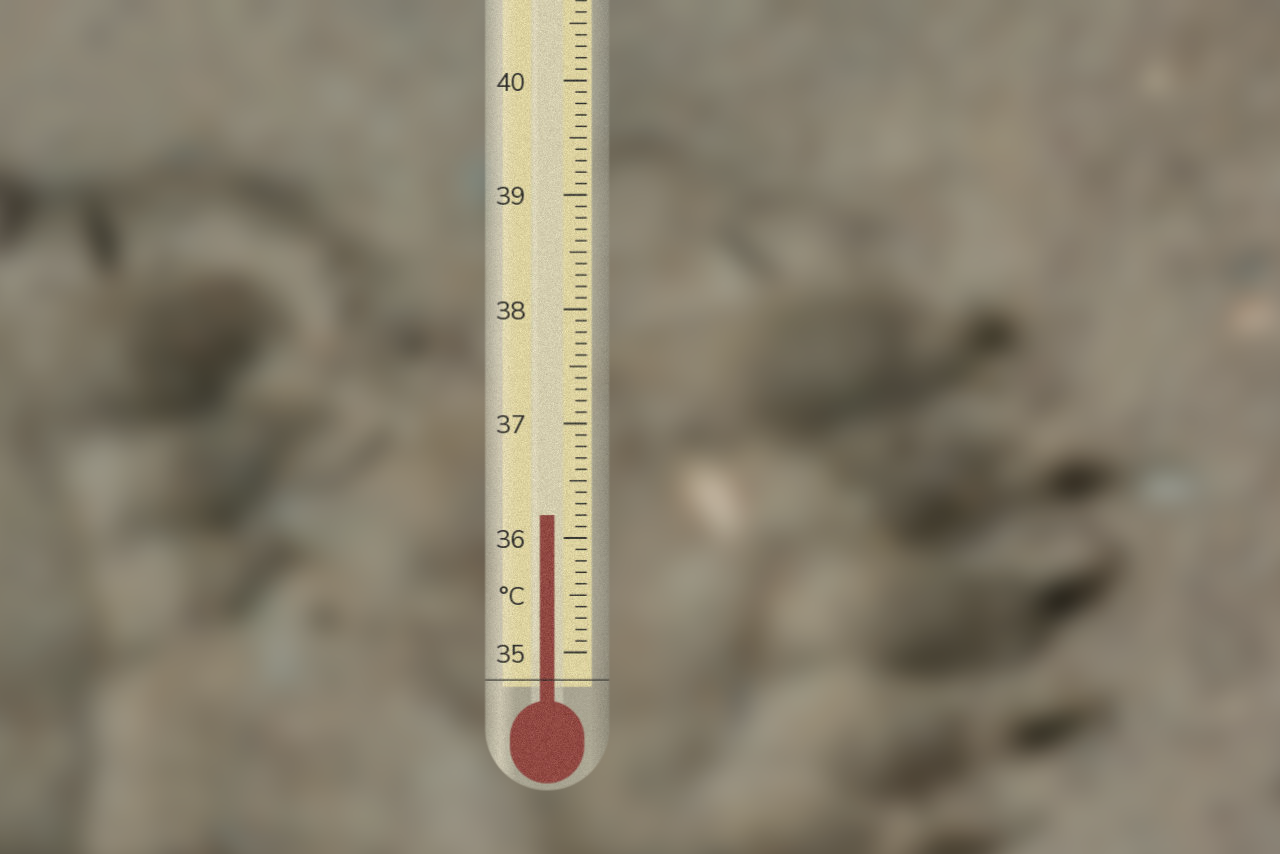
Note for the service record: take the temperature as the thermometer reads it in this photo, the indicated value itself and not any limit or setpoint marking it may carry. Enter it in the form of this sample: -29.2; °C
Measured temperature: 36.2; °C
